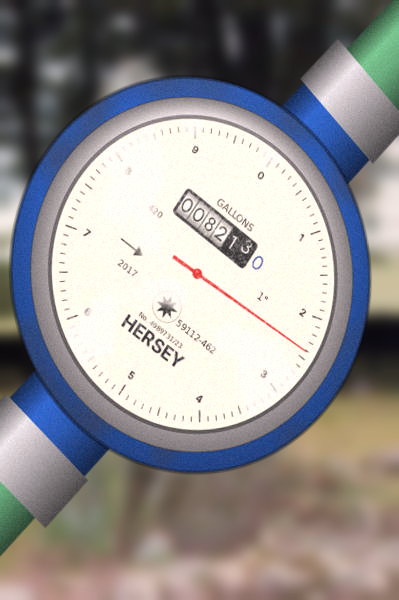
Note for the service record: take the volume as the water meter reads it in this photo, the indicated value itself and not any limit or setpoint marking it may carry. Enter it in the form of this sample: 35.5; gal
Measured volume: 82132.4; gal
